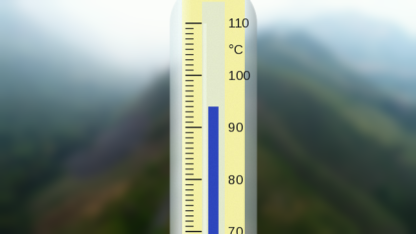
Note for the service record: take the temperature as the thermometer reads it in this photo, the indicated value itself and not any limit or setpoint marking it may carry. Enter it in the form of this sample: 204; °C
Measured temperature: 94; °C
